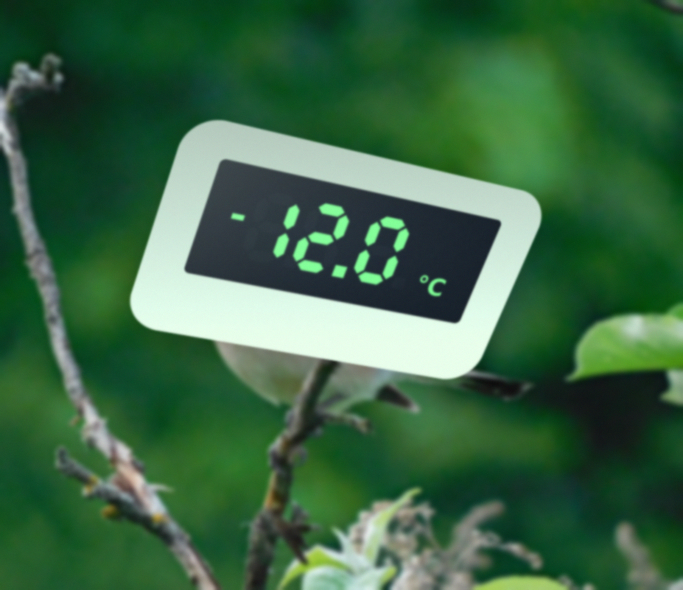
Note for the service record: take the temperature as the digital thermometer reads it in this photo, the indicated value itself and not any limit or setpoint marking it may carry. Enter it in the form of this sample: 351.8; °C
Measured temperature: -12.0; °C
